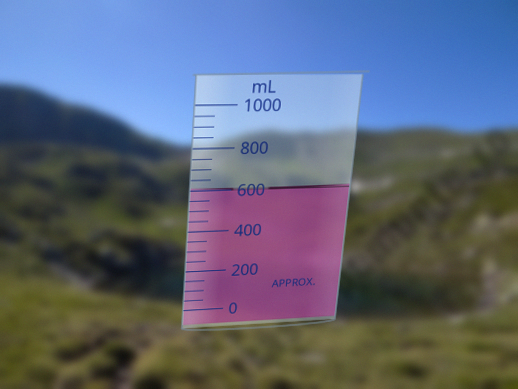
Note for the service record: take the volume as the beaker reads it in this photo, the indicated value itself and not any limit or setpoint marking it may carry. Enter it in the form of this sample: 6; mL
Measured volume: 600; mL
